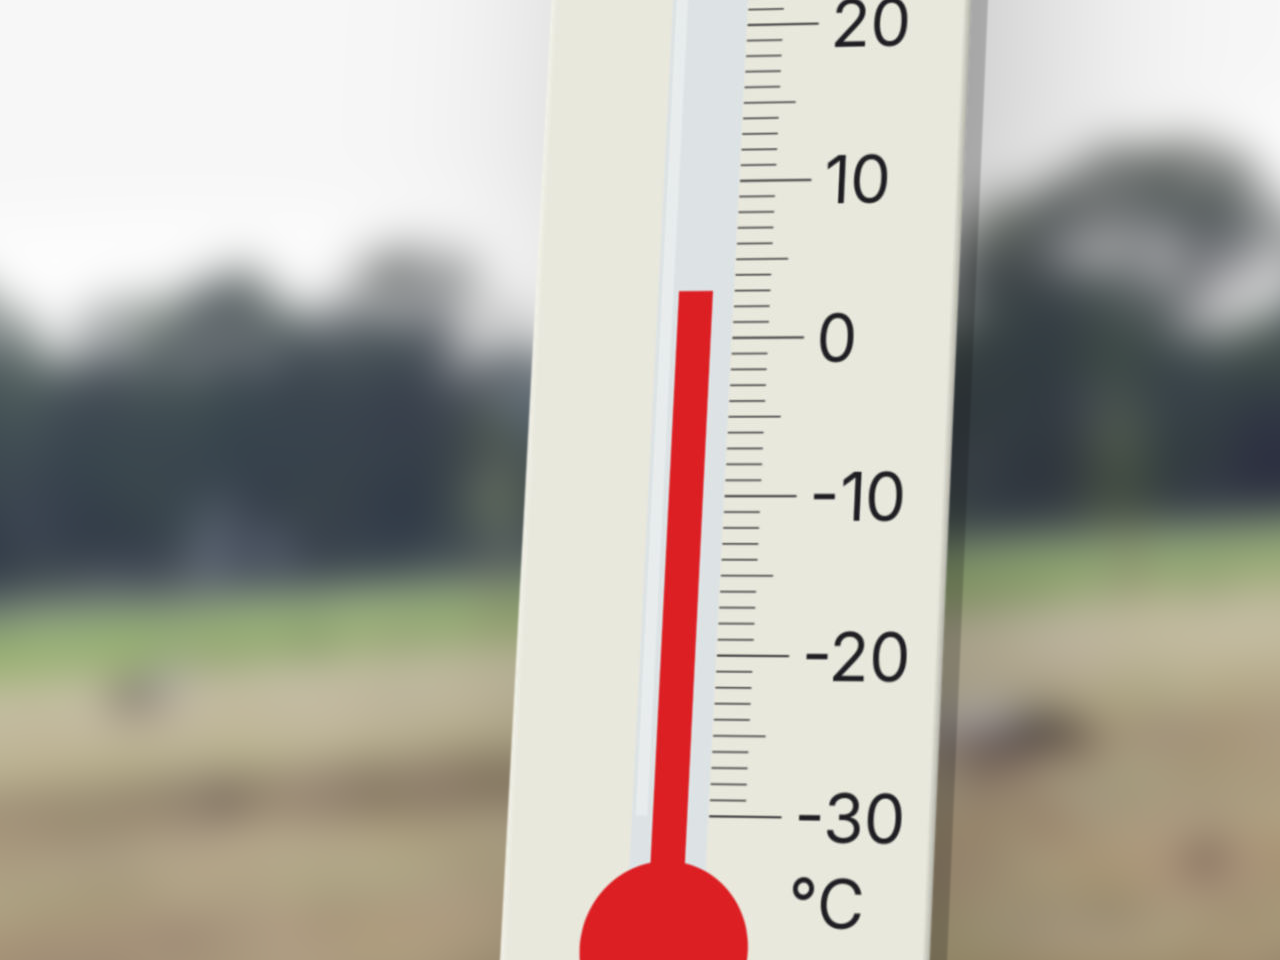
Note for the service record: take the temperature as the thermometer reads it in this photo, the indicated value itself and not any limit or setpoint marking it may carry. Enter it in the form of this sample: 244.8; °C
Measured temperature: 3; °C
